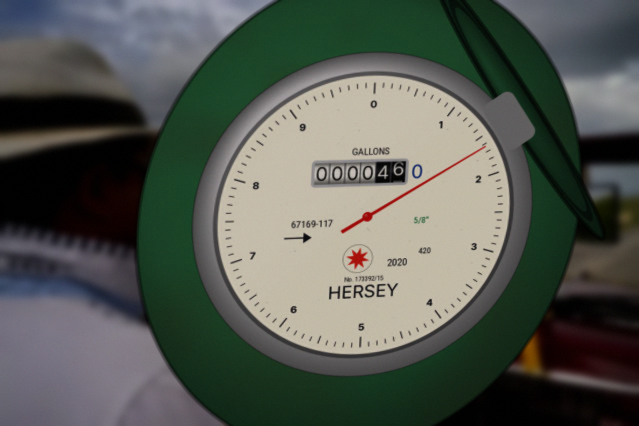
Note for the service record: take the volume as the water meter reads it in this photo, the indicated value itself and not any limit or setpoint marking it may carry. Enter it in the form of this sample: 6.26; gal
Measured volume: 461.6; gal
